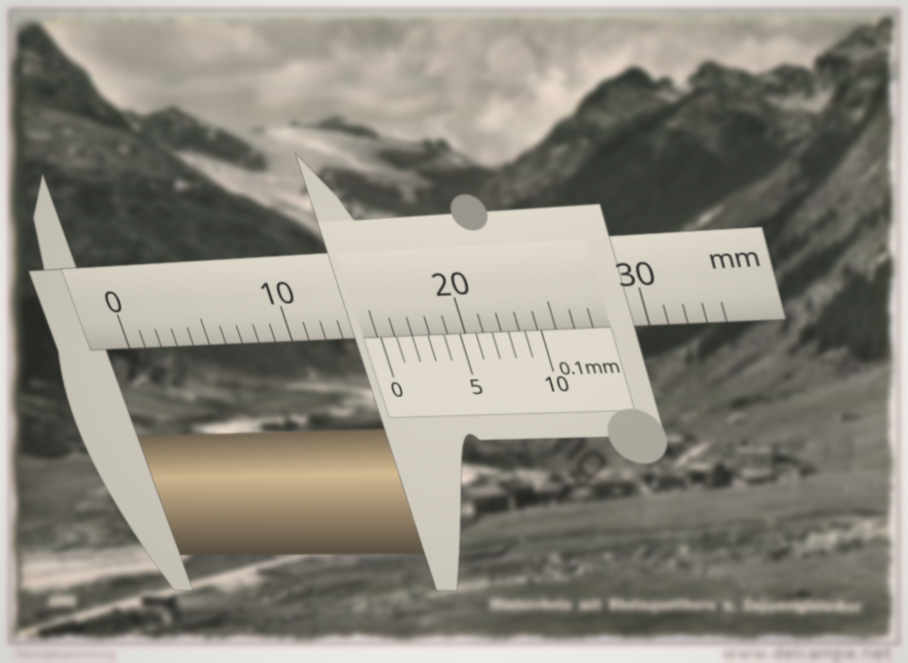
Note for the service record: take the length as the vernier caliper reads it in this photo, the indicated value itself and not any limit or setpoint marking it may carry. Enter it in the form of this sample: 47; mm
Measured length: 15.2; mm
